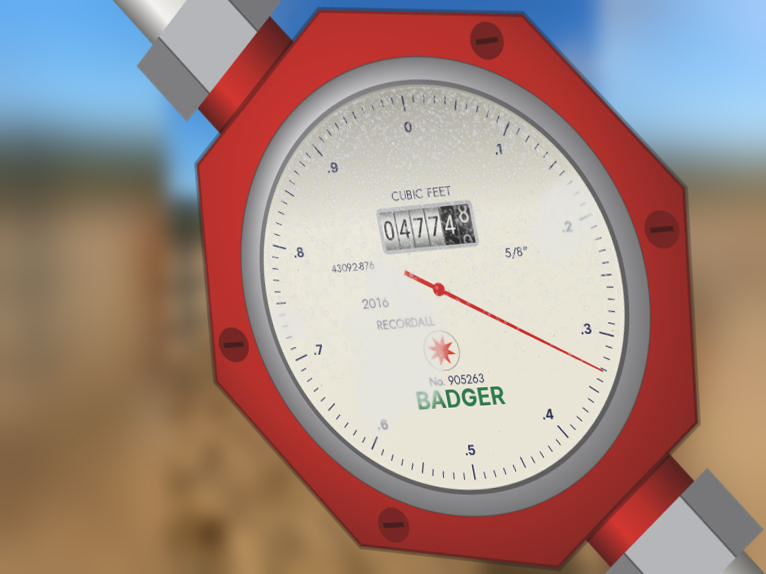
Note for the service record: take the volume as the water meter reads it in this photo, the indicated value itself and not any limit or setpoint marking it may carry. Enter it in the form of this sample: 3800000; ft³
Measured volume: 47748.33; ft³
